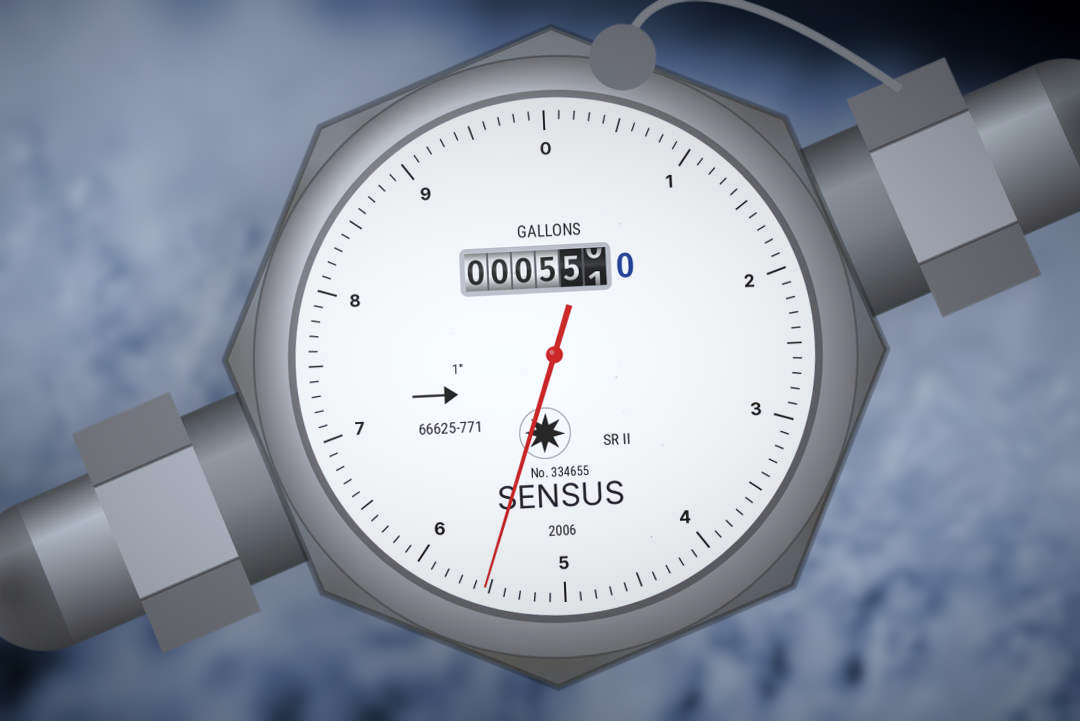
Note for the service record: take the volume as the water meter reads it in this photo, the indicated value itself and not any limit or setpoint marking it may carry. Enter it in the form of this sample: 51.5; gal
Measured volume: 5505.5; gal
